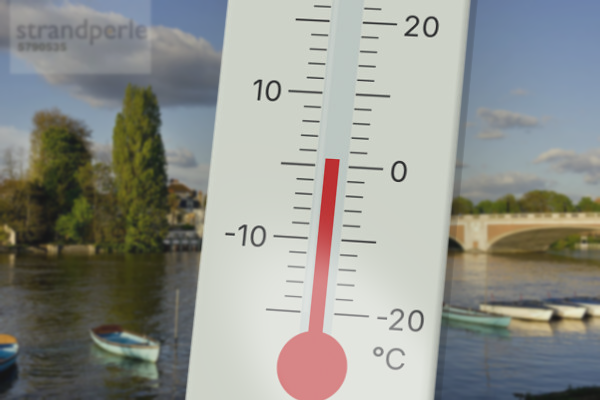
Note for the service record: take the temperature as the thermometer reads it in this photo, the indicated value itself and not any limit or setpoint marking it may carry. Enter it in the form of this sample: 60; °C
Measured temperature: 1; °C
